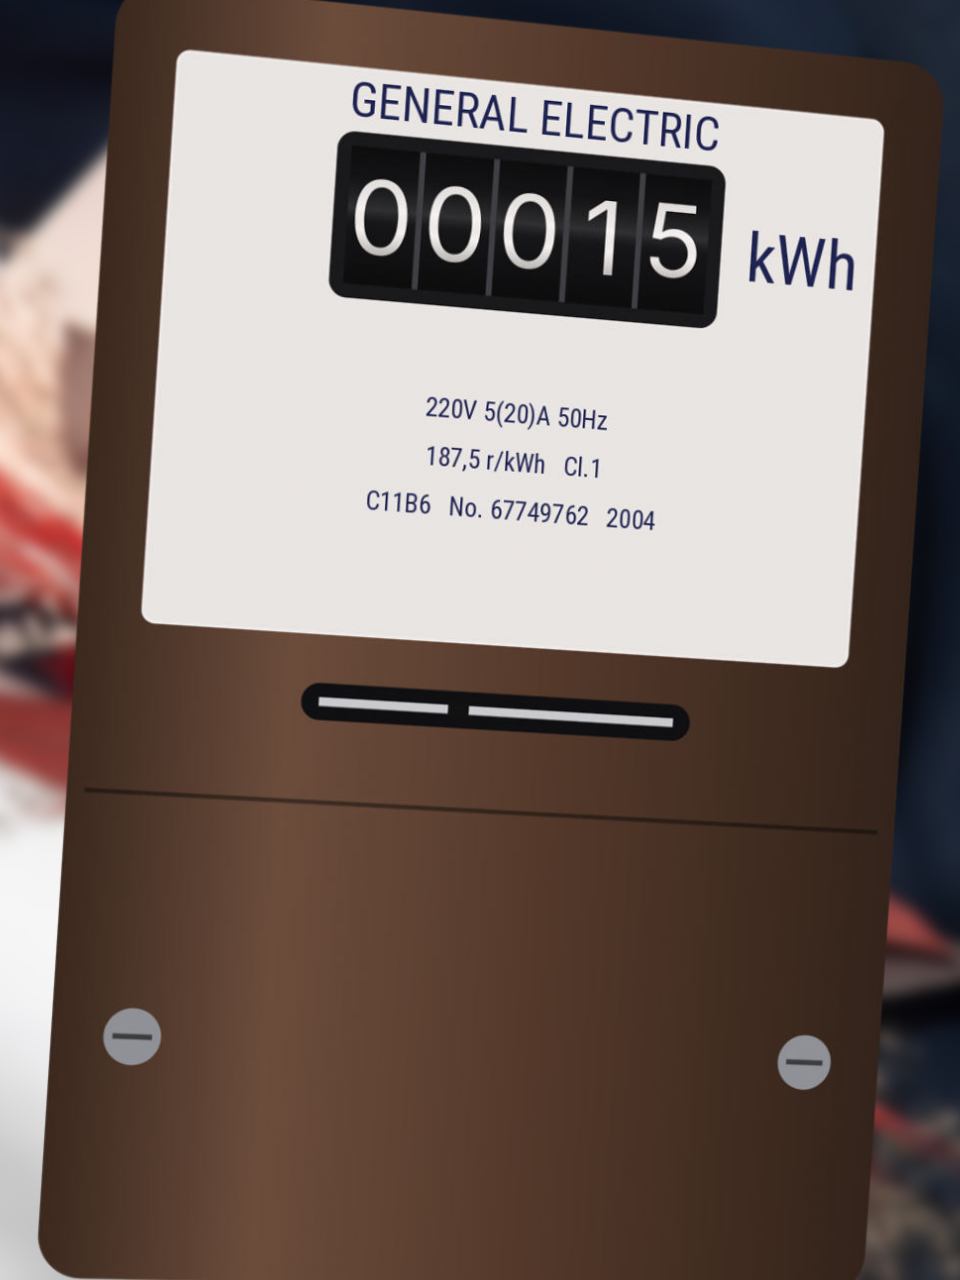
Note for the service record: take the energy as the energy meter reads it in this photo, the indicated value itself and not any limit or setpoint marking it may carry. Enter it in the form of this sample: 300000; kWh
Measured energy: 15; kWh
